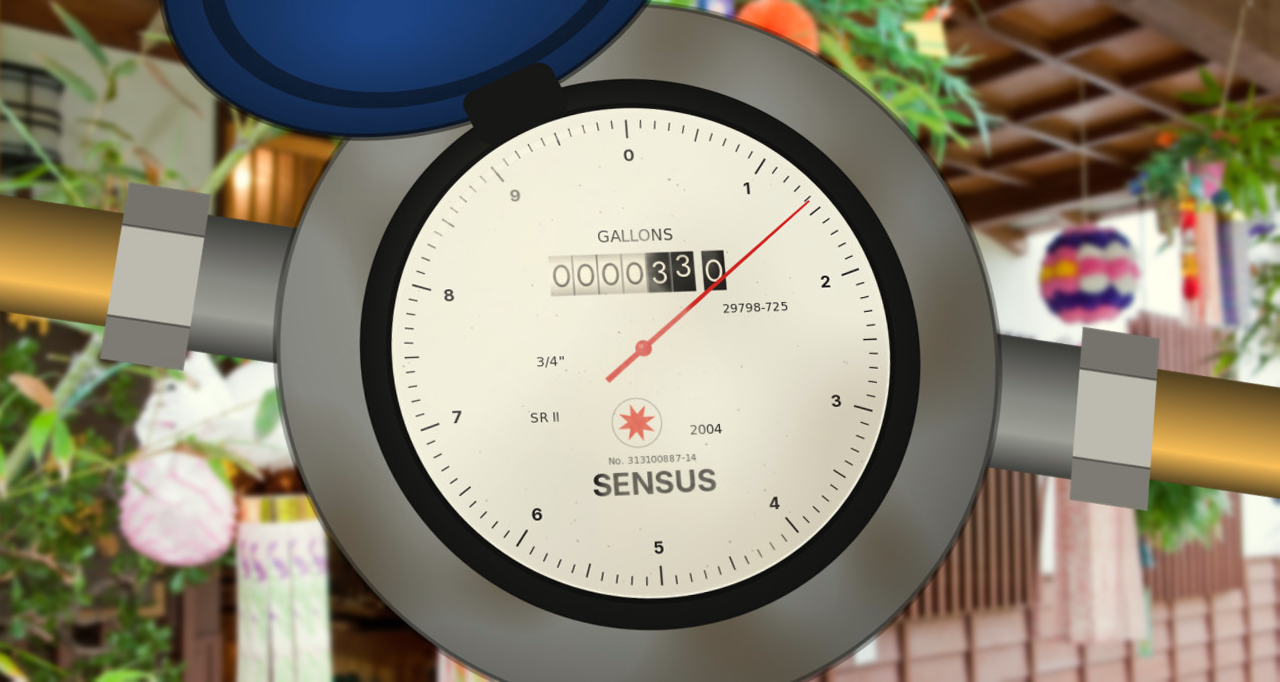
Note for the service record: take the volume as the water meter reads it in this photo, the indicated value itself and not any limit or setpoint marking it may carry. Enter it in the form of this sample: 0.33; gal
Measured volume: 331.4; gal
